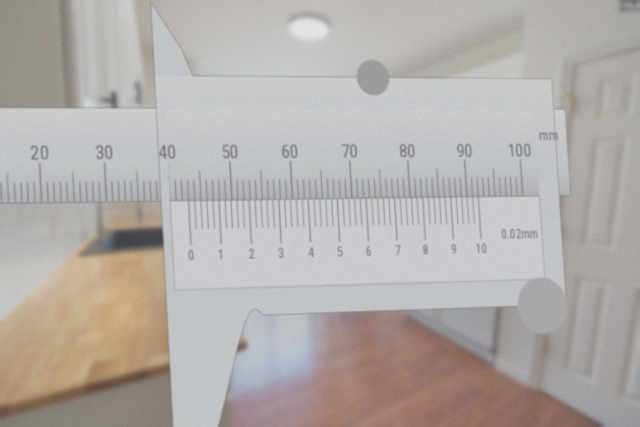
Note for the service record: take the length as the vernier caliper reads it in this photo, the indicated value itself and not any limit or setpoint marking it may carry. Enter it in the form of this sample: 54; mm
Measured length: 43.0; mm
